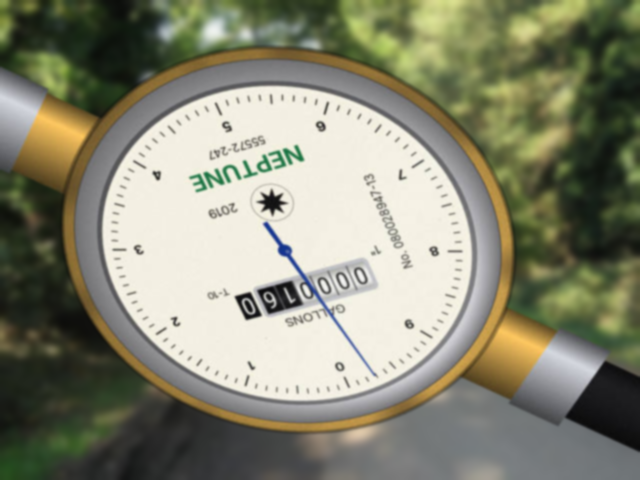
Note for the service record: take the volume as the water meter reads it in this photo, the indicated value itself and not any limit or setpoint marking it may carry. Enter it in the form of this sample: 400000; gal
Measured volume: 159.7; gal
